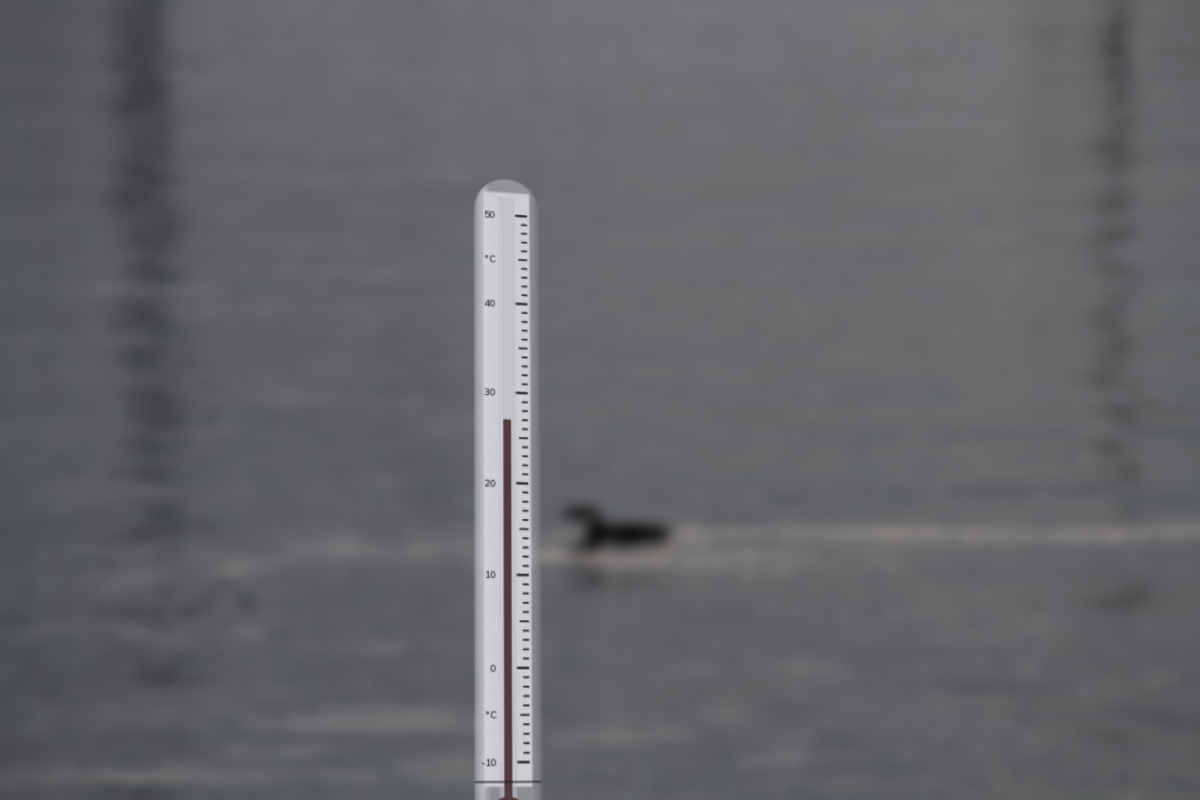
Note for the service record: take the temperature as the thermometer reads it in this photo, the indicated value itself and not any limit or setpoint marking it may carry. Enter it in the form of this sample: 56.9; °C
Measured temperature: 27; °C
